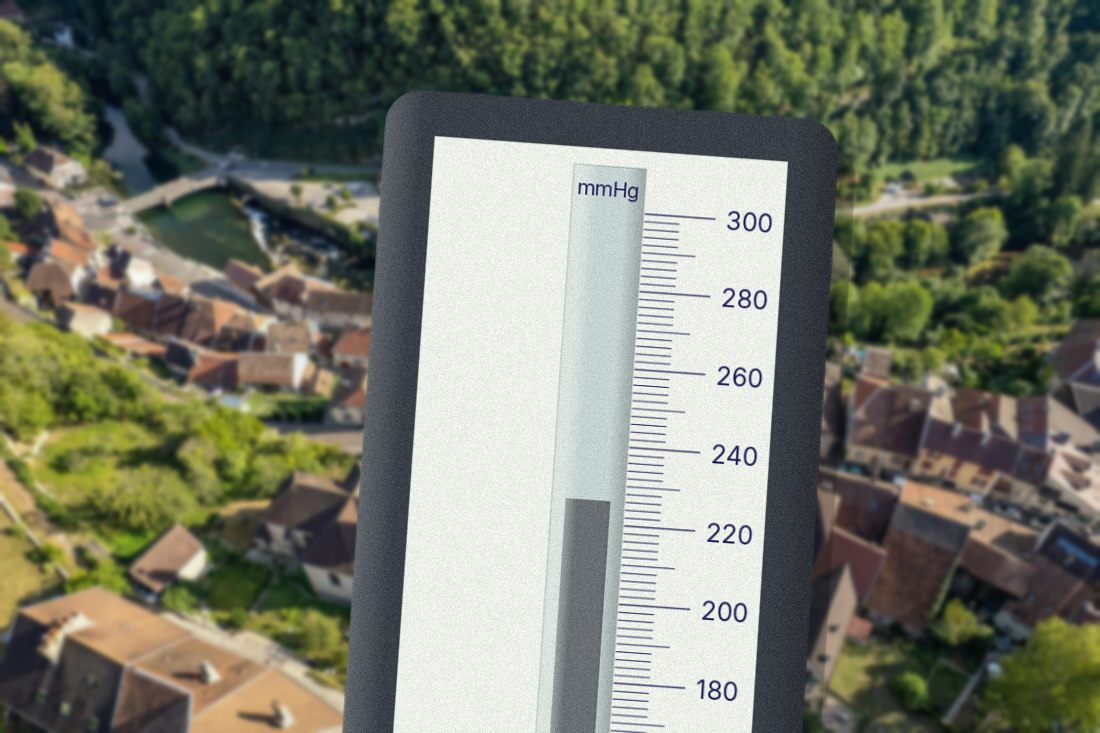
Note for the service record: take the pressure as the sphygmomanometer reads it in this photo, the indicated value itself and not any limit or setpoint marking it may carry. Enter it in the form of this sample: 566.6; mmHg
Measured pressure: 226; mmHg
